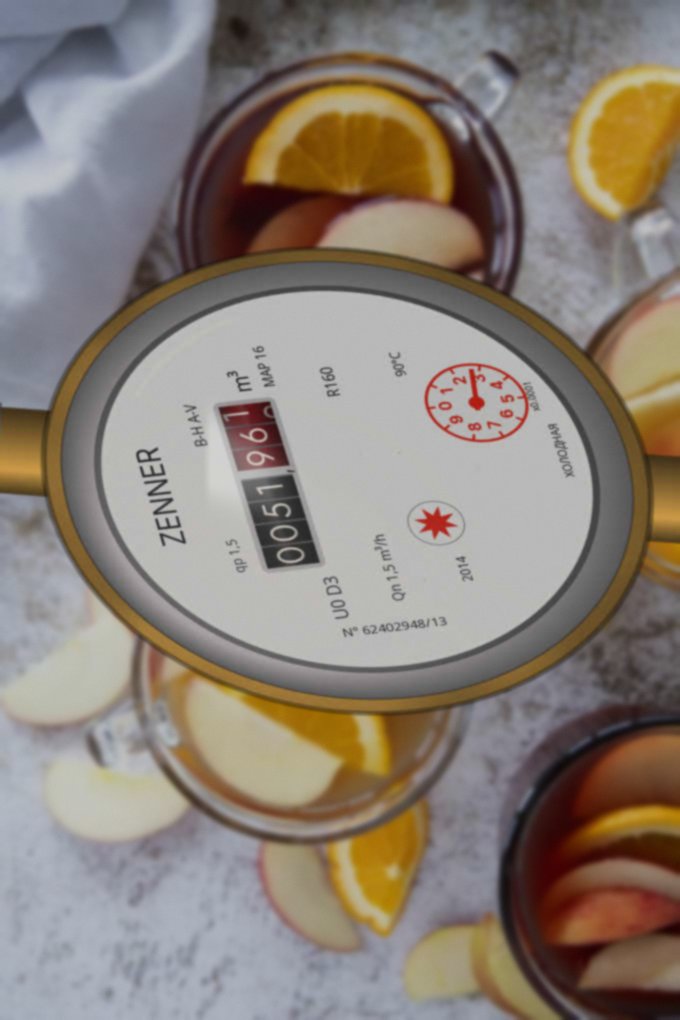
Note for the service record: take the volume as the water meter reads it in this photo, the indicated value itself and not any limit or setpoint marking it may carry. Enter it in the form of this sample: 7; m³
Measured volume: 51.9612; m³
